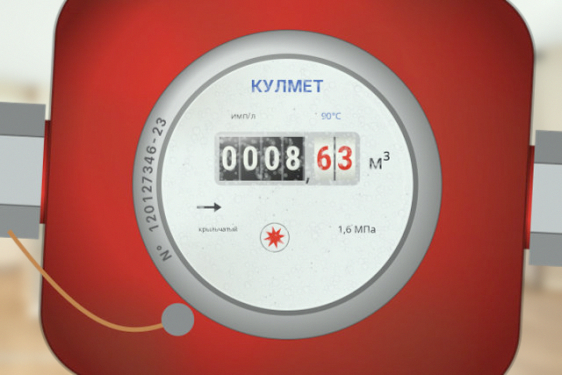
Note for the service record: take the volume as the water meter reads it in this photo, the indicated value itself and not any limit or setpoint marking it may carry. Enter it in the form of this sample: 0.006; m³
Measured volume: 8.63; m³
